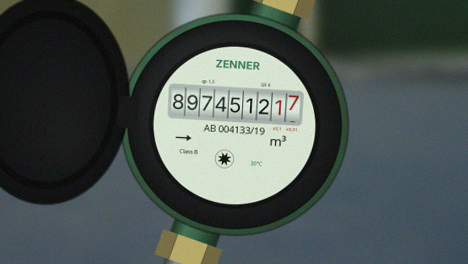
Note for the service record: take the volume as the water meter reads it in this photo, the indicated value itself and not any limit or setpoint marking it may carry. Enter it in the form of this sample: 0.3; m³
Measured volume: 8974512.17; m³
